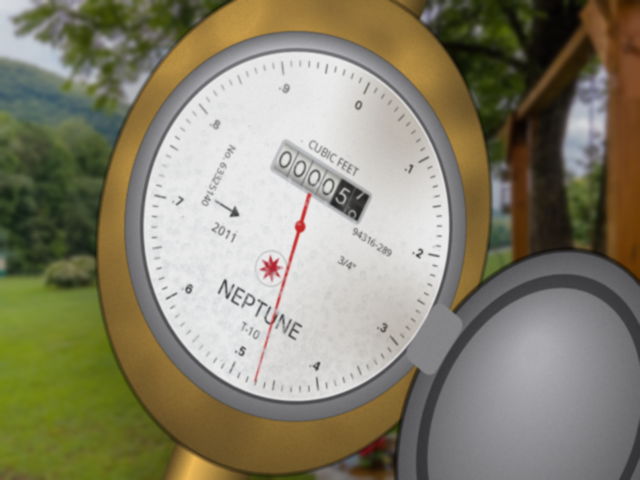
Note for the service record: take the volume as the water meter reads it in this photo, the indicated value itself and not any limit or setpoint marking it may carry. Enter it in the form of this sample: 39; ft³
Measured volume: 57.47; ft³
